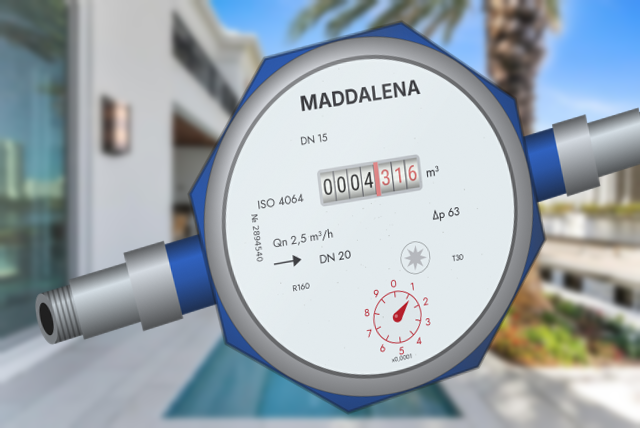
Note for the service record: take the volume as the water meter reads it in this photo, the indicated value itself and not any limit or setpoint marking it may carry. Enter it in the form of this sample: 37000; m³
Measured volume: 4.3161; m³
